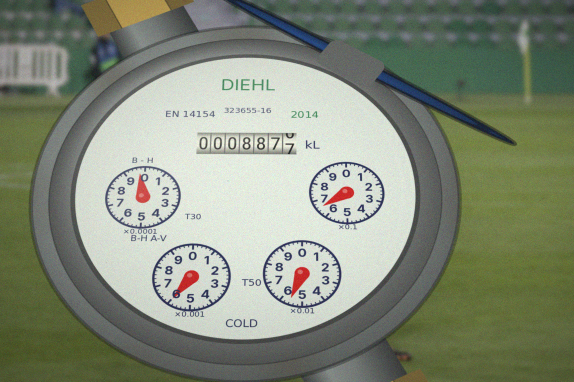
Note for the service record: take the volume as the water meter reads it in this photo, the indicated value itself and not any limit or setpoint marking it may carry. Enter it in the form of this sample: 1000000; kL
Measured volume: 8876.6559; kL
